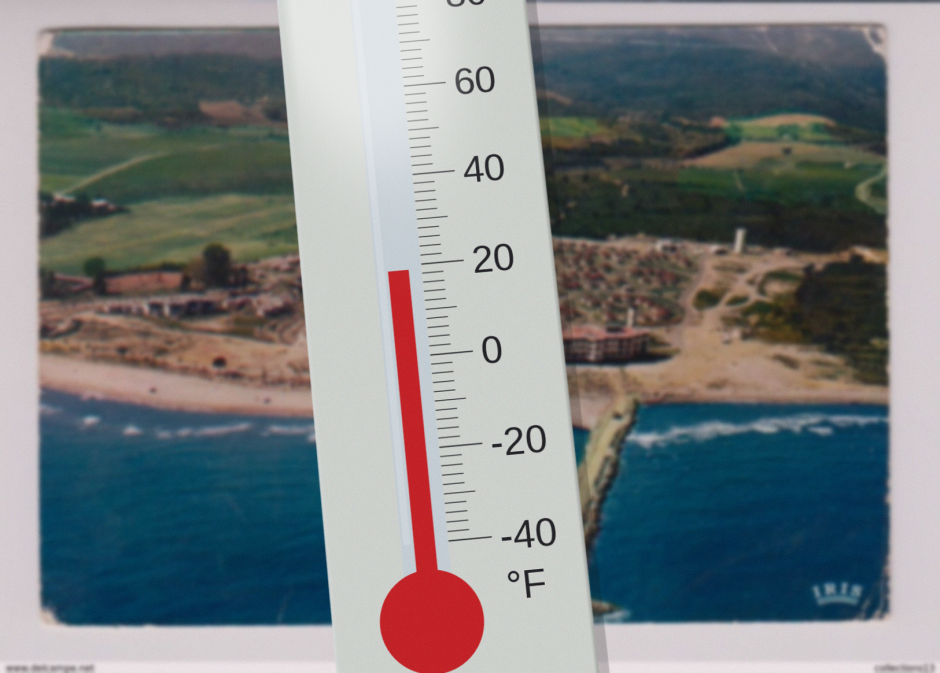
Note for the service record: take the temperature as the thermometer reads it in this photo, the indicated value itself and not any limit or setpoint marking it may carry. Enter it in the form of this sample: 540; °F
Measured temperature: 19; °F
